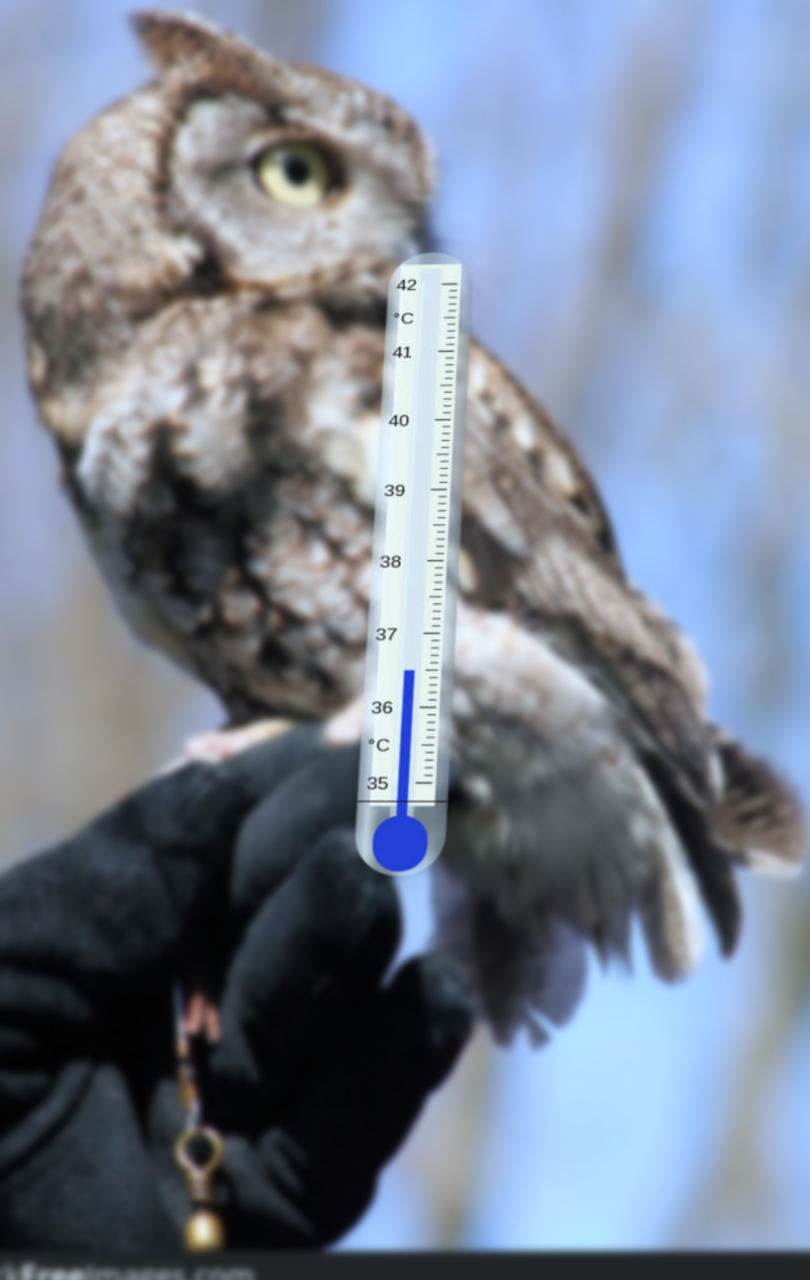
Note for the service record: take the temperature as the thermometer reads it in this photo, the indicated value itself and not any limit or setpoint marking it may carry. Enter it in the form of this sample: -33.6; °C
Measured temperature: 36.5; °C
